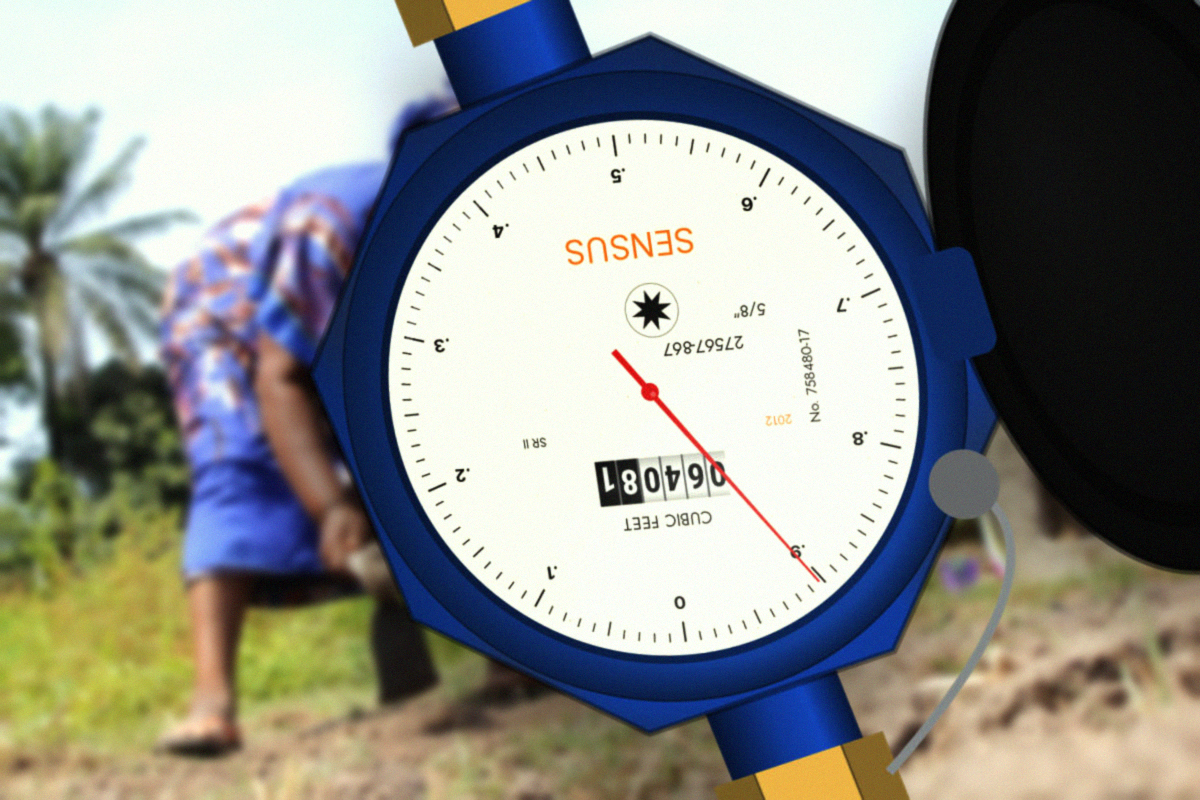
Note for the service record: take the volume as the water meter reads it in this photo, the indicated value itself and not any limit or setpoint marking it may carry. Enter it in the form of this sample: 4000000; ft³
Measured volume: 64080.90; ft³
